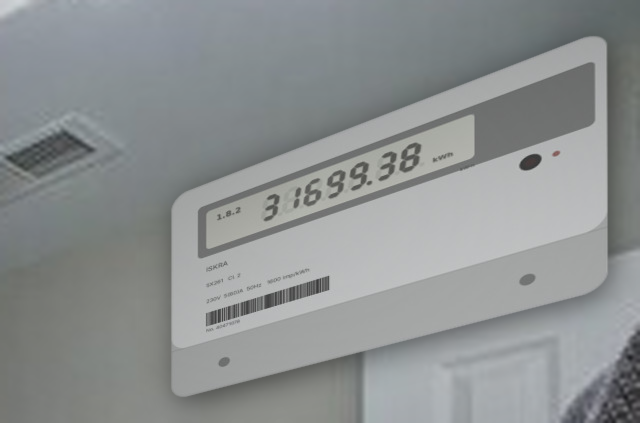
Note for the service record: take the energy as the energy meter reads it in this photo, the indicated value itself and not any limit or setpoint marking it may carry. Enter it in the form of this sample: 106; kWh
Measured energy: 31699.38; kWh
